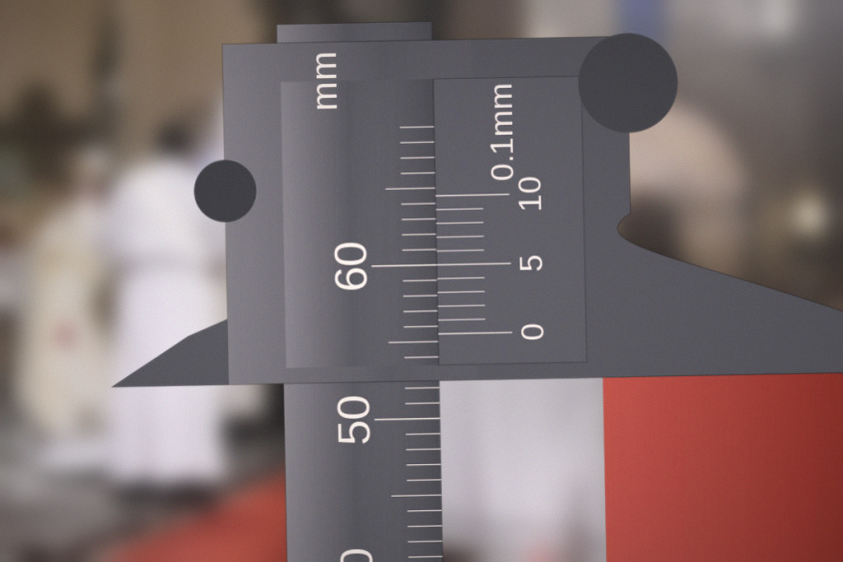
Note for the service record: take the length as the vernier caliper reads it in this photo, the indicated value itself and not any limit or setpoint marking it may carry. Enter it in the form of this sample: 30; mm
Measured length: 55.5; mm
